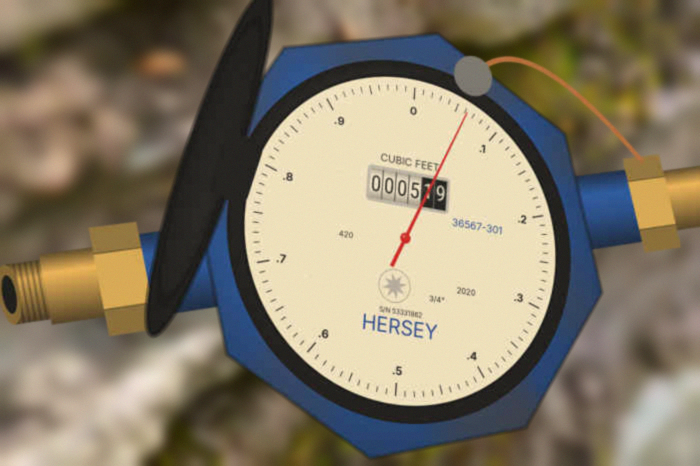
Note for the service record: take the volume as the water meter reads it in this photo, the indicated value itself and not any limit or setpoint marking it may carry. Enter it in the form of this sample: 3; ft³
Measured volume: 519.06; ft³
